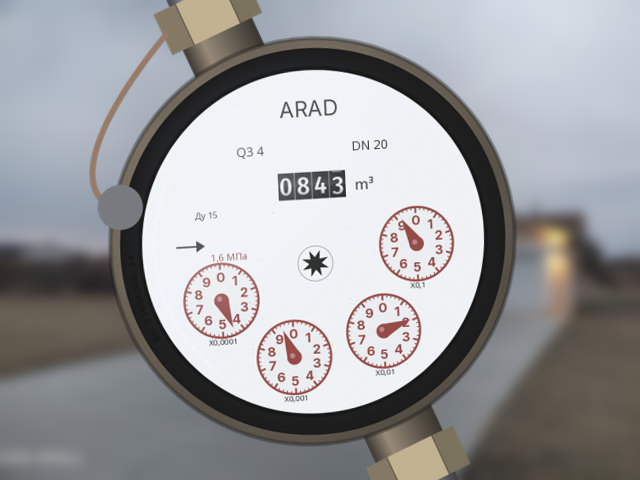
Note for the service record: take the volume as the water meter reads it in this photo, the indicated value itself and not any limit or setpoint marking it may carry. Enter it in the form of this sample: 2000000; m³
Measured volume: 842.9194; m³
